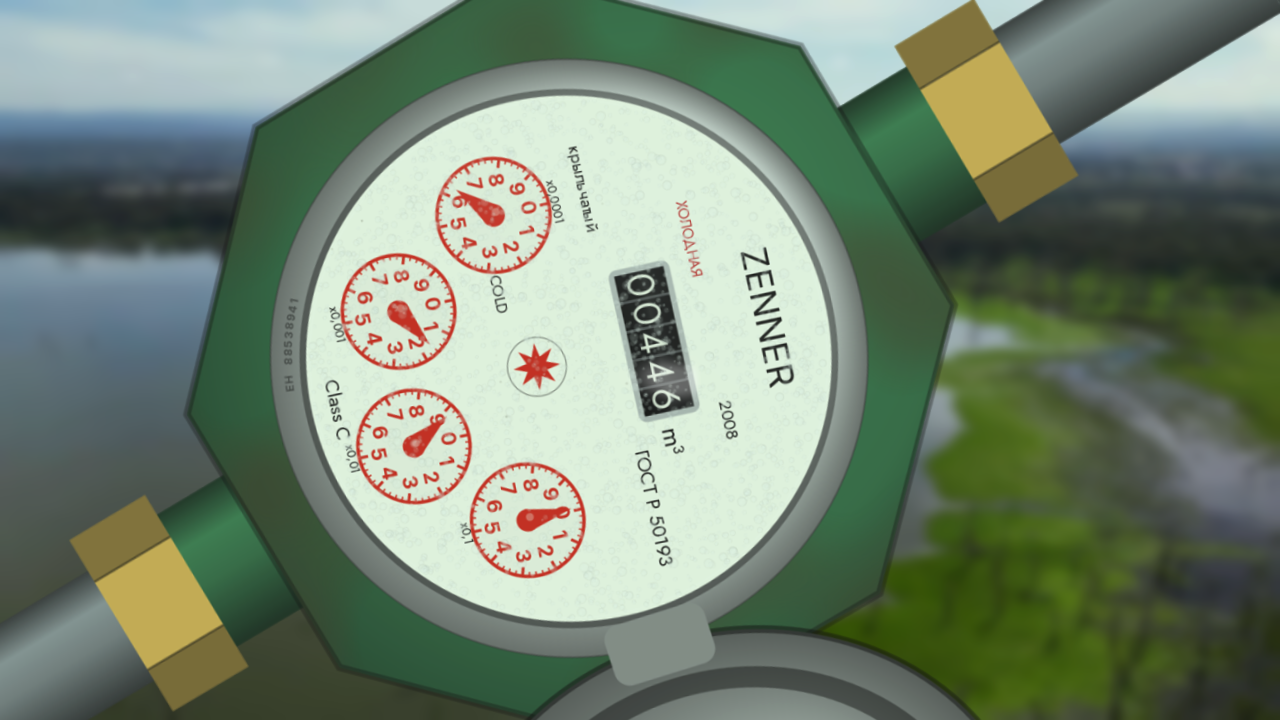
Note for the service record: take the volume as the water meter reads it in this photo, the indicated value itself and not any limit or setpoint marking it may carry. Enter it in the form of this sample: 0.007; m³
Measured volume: 445.9916; m³
